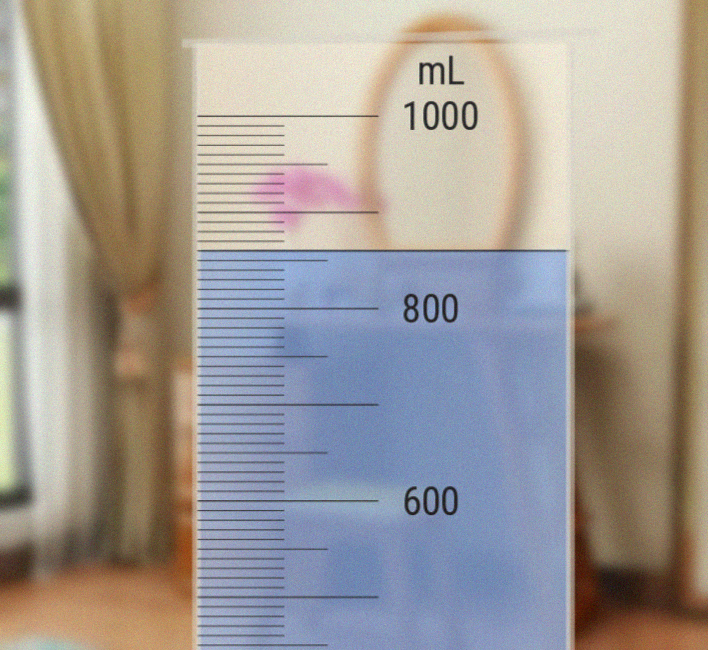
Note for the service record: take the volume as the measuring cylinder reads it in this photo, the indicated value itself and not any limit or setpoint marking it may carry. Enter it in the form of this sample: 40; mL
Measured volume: 860; mL
